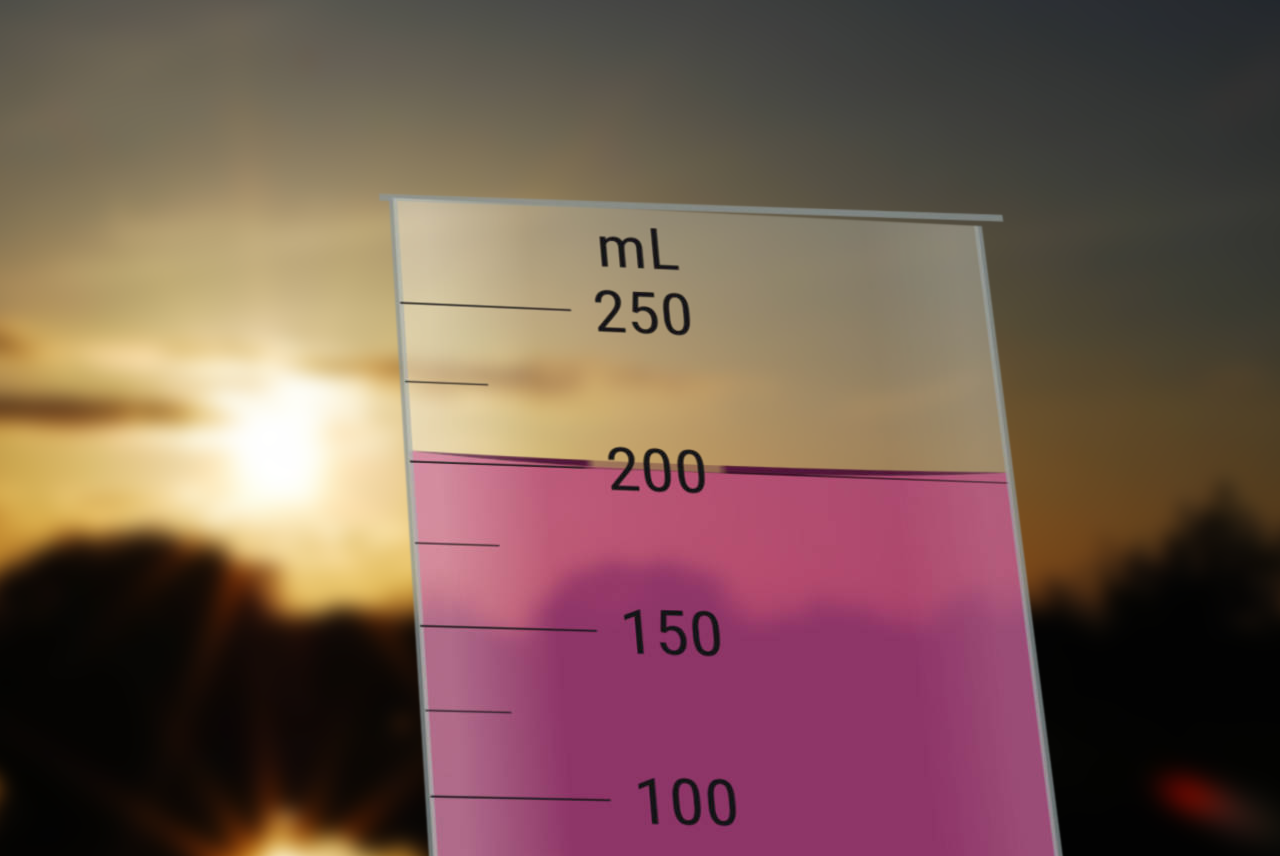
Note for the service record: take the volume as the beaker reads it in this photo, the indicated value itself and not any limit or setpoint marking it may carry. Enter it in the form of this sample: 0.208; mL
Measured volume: 200; mL
